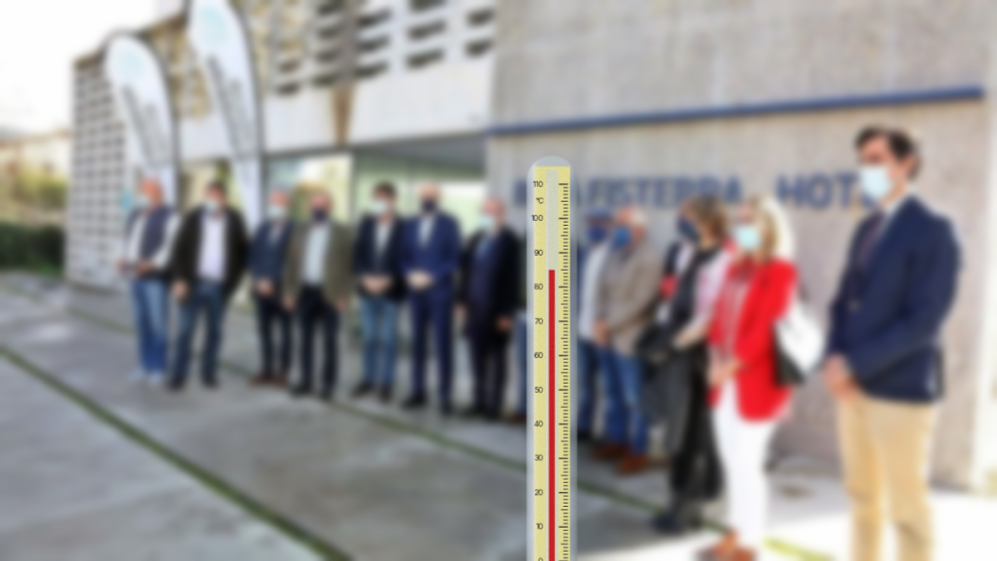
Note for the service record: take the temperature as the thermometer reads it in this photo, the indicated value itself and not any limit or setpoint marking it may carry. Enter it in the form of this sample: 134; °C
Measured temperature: 85; °C
